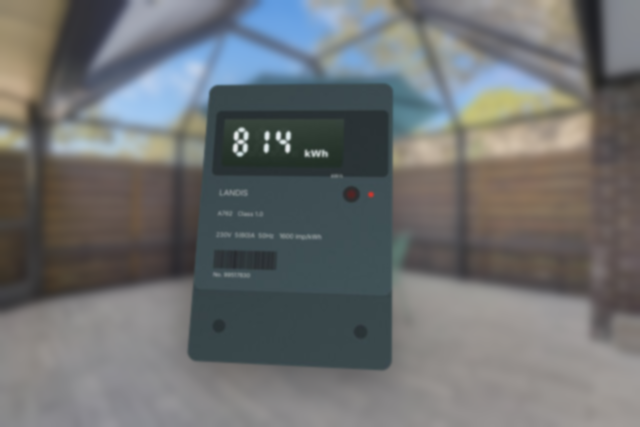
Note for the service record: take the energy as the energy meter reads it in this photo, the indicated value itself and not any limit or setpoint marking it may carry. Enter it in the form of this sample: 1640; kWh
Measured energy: 814; kWh
